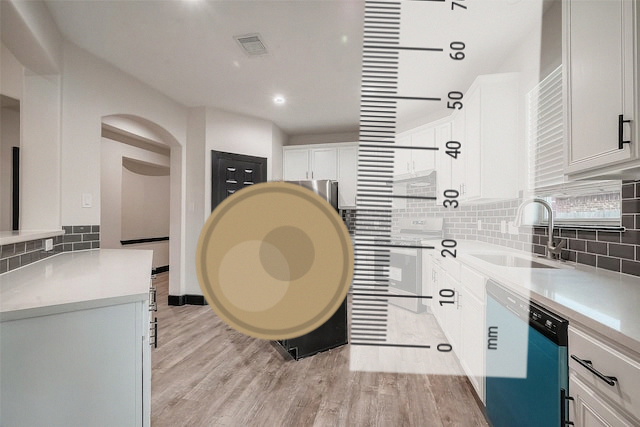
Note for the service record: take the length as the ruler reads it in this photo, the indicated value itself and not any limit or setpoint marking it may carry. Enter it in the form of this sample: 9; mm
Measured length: 32; mm
